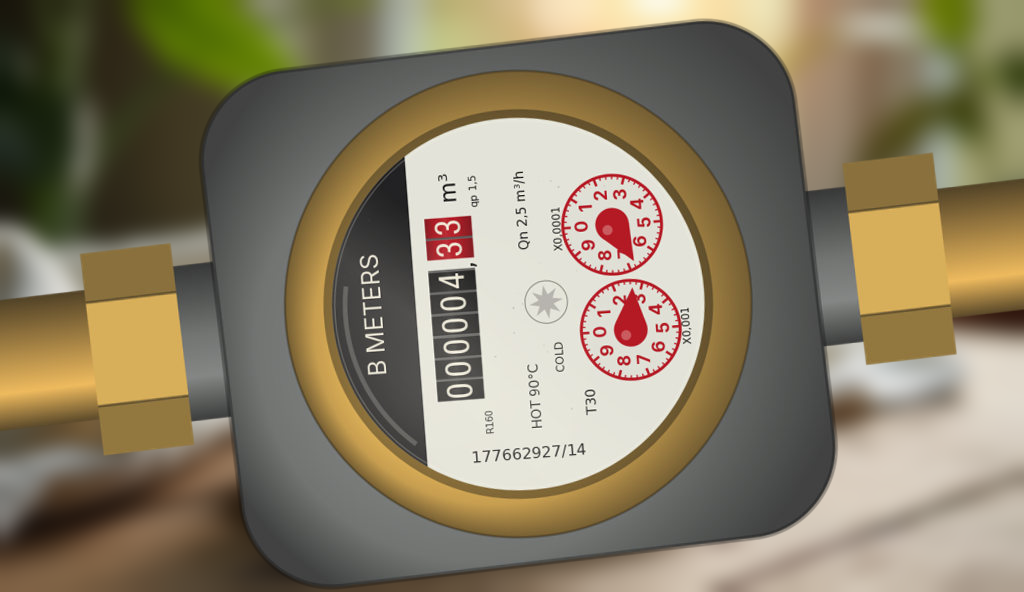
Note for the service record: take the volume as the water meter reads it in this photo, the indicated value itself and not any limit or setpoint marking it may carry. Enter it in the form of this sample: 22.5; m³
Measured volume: 4.3326; m³
